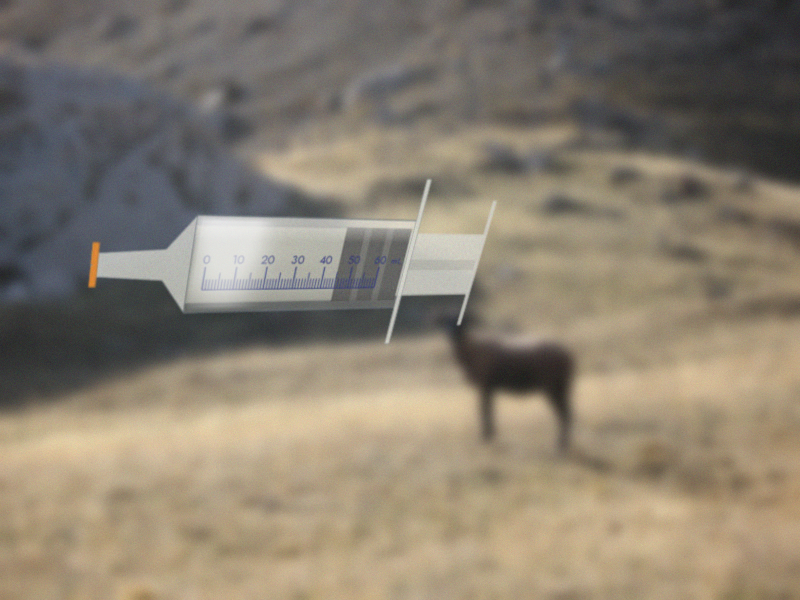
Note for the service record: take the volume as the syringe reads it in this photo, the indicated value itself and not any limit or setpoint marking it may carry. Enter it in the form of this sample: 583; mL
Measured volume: 45; mL
